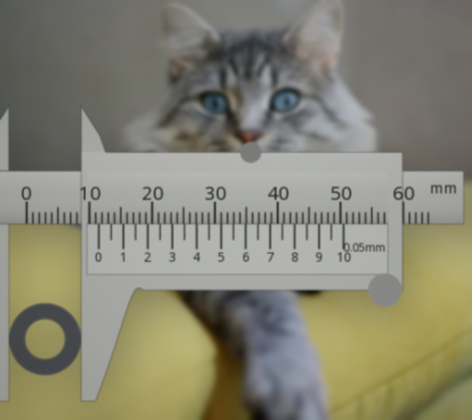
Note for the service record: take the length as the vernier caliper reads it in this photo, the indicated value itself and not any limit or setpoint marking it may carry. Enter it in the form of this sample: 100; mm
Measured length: 11.5; mm
